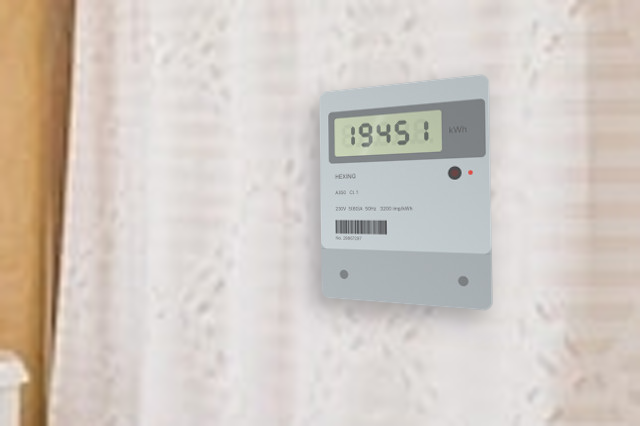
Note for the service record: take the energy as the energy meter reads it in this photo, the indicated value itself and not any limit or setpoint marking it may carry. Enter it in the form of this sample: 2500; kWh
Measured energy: 19451; kWh
